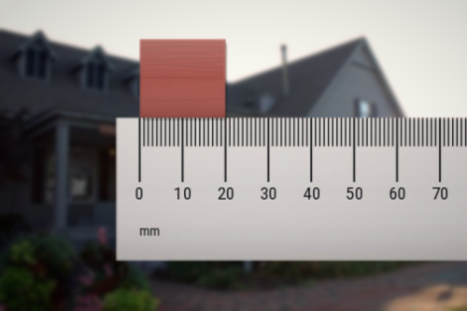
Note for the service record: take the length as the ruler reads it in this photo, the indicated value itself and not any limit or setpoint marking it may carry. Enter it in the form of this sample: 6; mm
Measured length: 20; mm
